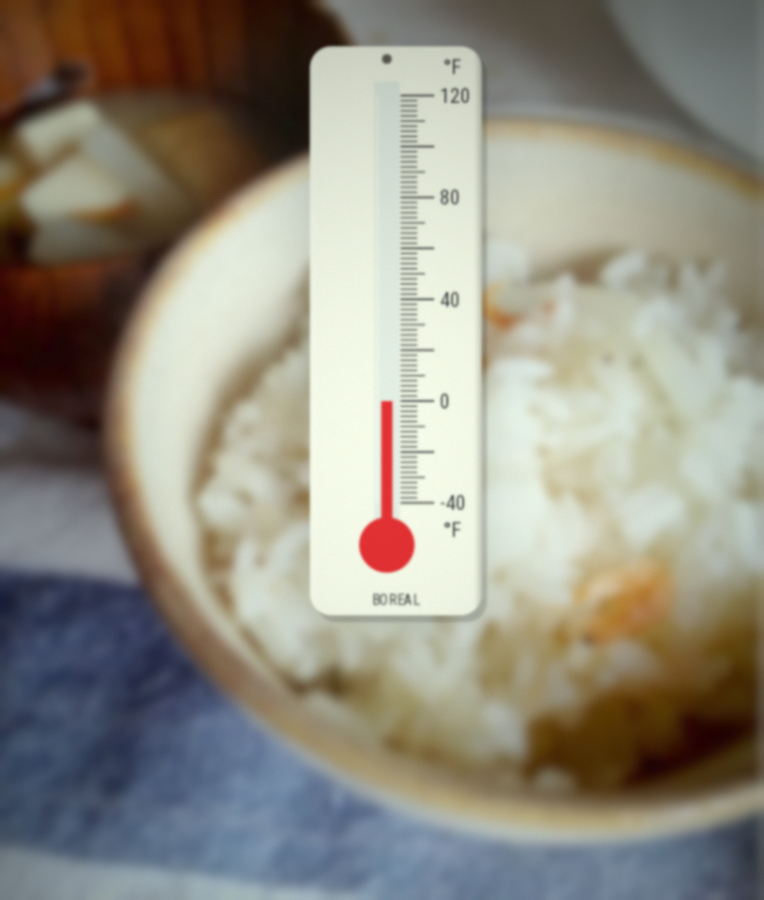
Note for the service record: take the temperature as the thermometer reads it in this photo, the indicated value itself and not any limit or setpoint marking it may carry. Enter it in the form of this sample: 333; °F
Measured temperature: 0; °F
